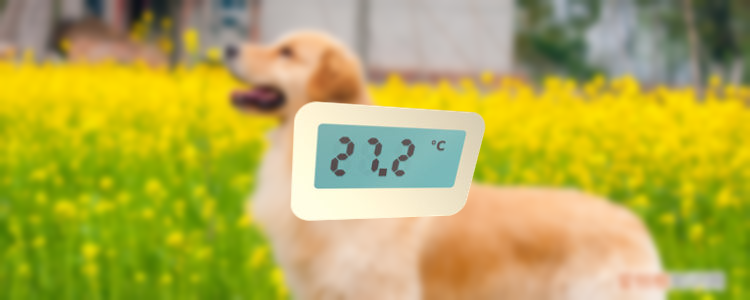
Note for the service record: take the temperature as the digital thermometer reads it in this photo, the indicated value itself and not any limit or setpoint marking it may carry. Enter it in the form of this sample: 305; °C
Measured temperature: 27.2; °C
